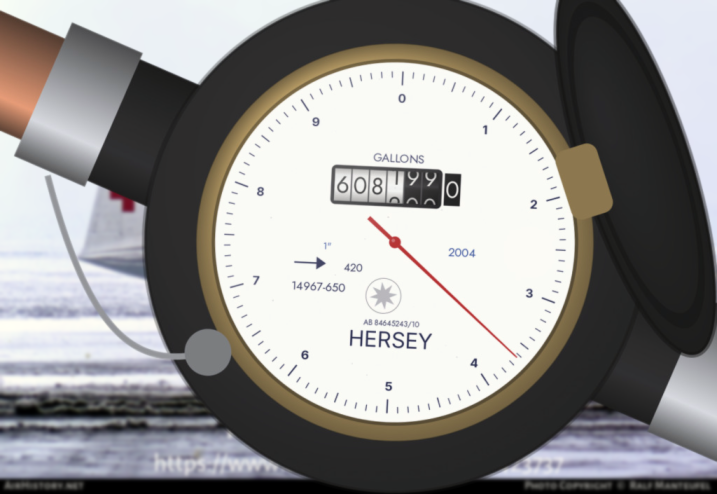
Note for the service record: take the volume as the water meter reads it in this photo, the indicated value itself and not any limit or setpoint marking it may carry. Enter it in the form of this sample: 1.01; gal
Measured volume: 6081993.6; gal
